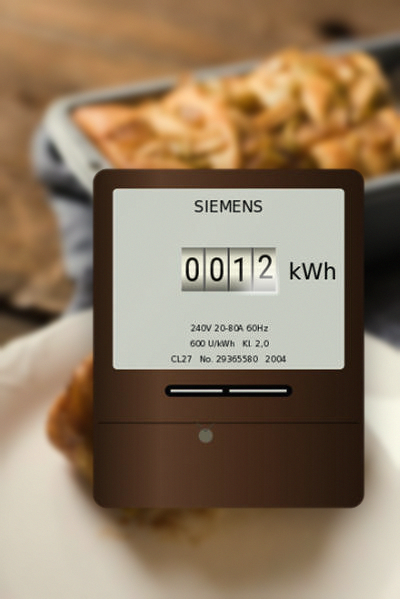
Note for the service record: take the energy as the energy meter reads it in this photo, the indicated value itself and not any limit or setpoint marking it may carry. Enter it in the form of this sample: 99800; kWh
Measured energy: 12; kWh
